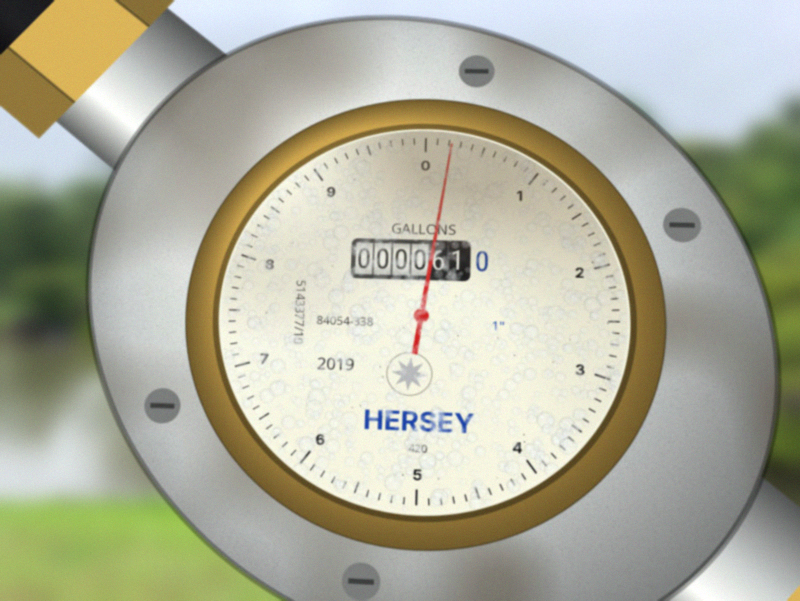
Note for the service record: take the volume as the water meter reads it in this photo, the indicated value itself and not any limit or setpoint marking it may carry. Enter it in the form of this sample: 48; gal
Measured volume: 610.2; gal
